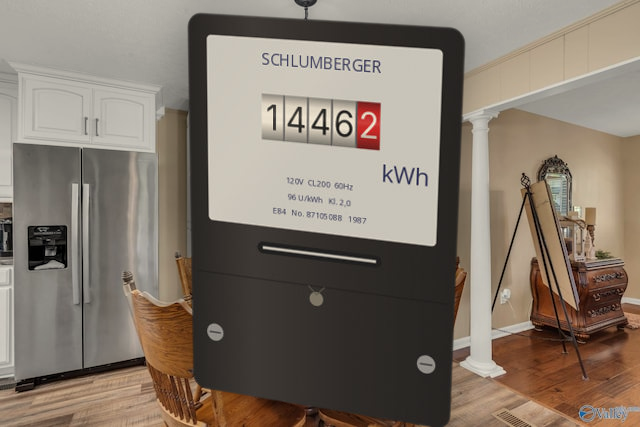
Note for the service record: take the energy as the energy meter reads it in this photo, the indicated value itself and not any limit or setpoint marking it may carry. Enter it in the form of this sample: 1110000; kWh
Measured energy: 1446.2; kWh
